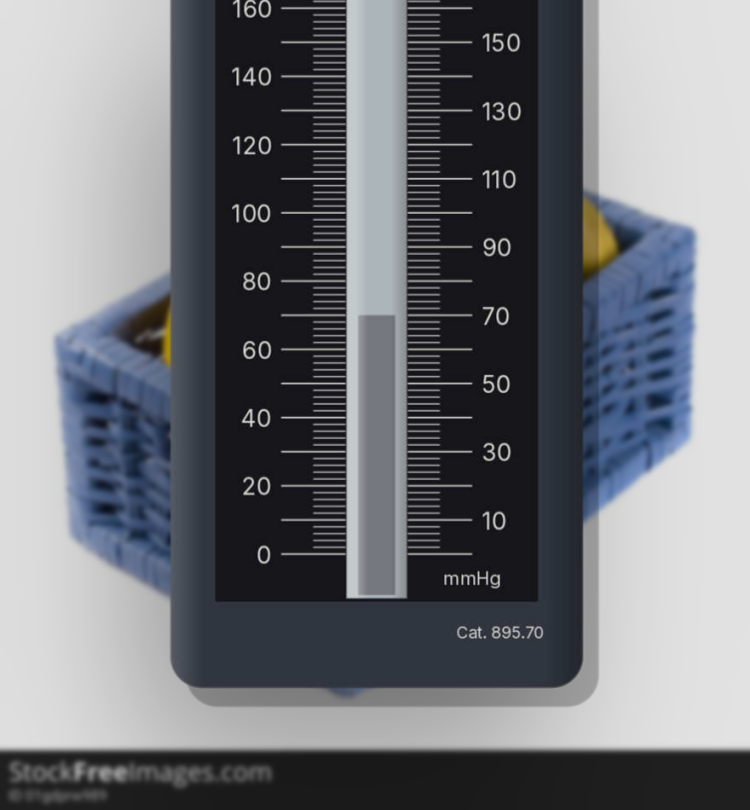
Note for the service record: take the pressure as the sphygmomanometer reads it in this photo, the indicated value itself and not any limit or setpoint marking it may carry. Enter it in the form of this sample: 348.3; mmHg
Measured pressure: 70; mmHg
